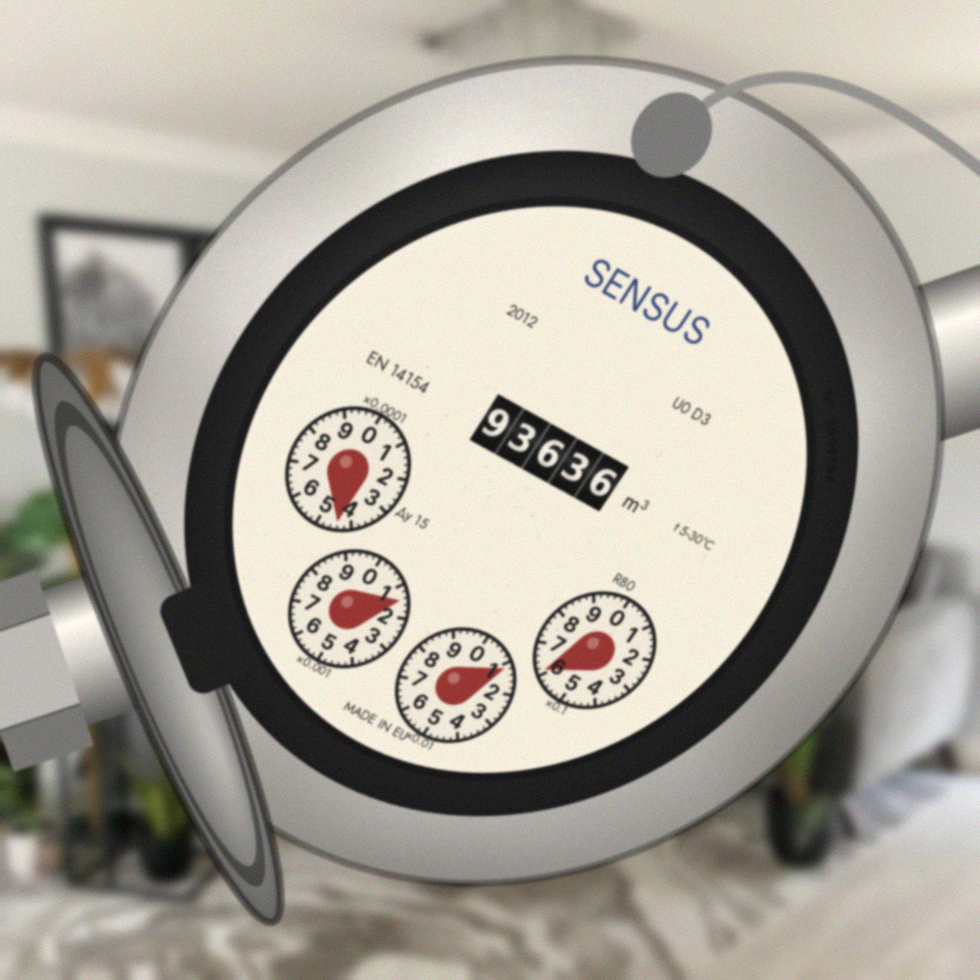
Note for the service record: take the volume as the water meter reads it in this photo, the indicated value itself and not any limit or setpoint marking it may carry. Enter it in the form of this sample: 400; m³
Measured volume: 93636.6114; m³
